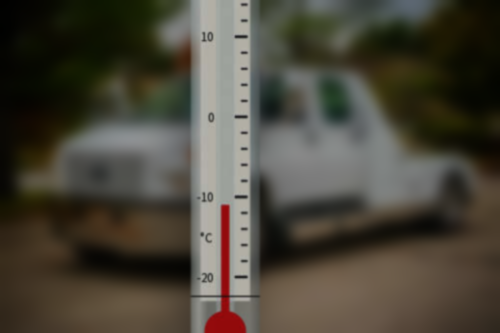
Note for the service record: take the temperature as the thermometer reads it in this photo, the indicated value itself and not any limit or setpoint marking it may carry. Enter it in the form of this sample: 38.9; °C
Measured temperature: -11; °C
